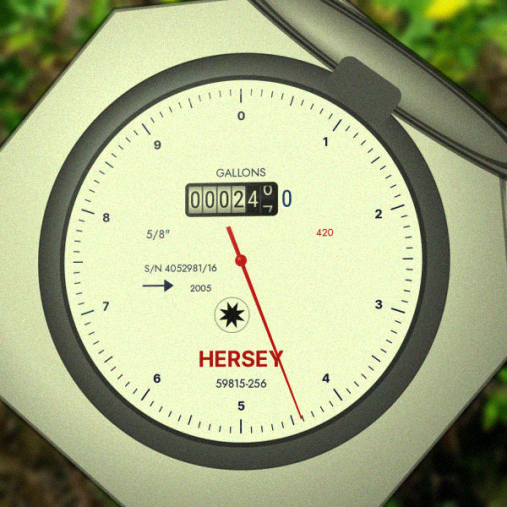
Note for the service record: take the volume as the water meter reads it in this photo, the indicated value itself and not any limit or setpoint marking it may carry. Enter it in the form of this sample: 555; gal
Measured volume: 2464.4; gal
